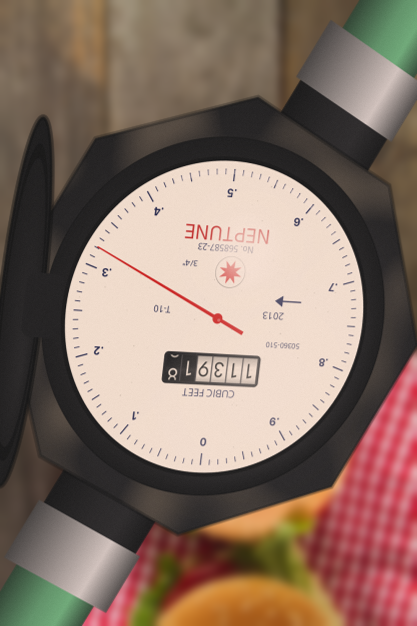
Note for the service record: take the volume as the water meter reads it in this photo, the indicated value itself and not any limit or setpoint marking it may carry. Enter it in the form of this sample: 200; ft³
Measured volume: 113918.32; ft³
